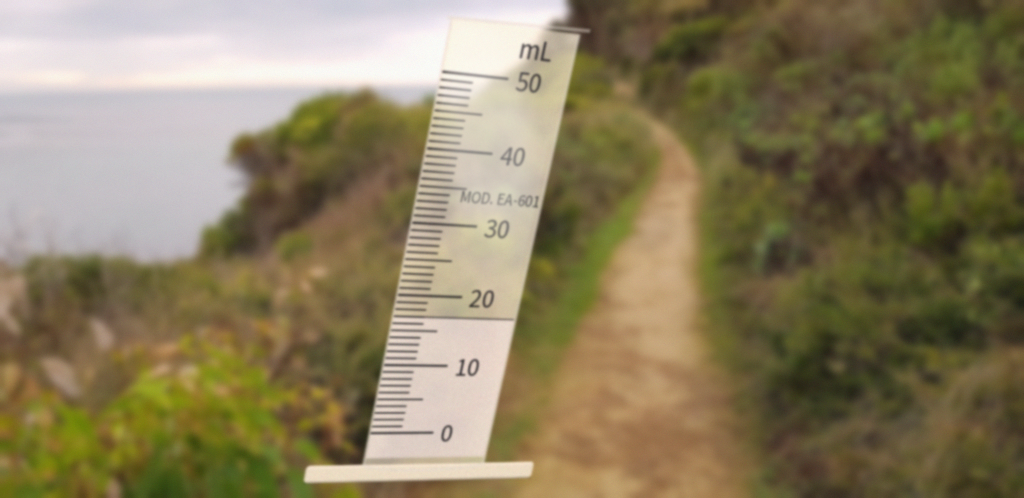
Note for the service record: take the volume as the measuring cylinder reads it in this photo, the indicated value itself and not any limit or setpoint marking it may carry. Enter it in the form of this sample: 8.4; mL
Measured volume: 17; mL
